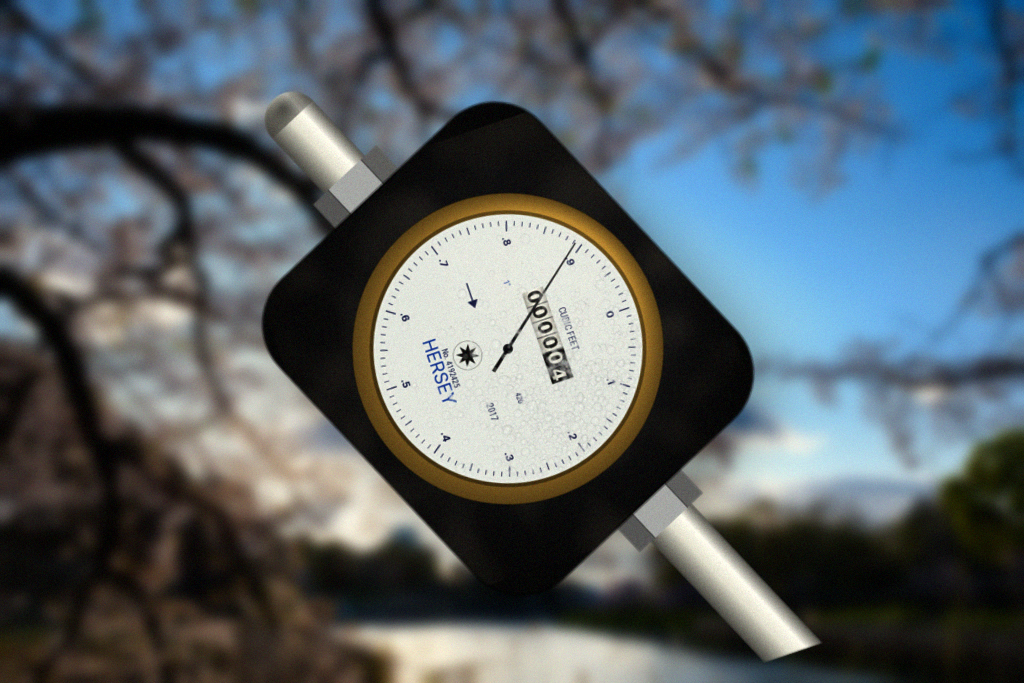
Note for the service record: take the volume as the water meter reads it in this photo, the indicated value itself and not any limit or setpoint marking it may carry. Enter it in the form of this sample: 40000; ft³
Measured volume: 3.89; ft³
